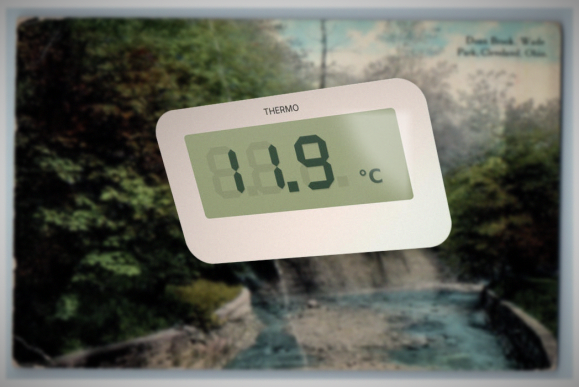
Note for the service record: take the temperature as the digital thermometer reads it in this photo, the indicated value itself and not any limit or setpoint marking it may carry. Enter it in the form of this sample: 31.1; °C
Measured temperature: 11.9; °C
